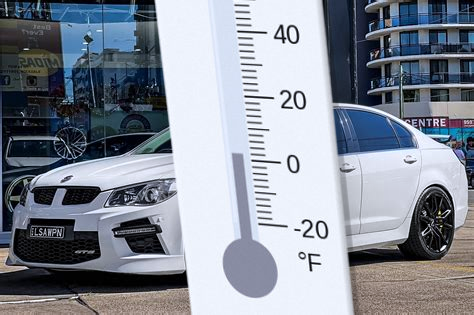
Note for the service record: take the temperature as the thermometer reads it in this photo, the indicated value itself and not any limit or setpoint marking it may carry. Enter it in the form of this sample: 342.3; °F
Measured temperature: 2; °F
